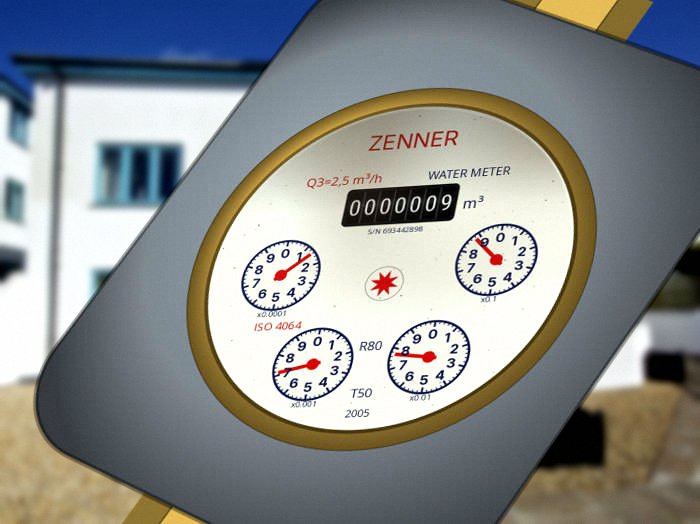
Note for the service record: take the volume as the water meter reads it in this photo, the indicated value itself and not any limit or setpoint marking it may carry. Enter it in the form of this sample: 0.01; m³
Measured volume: 9.8771; m³
